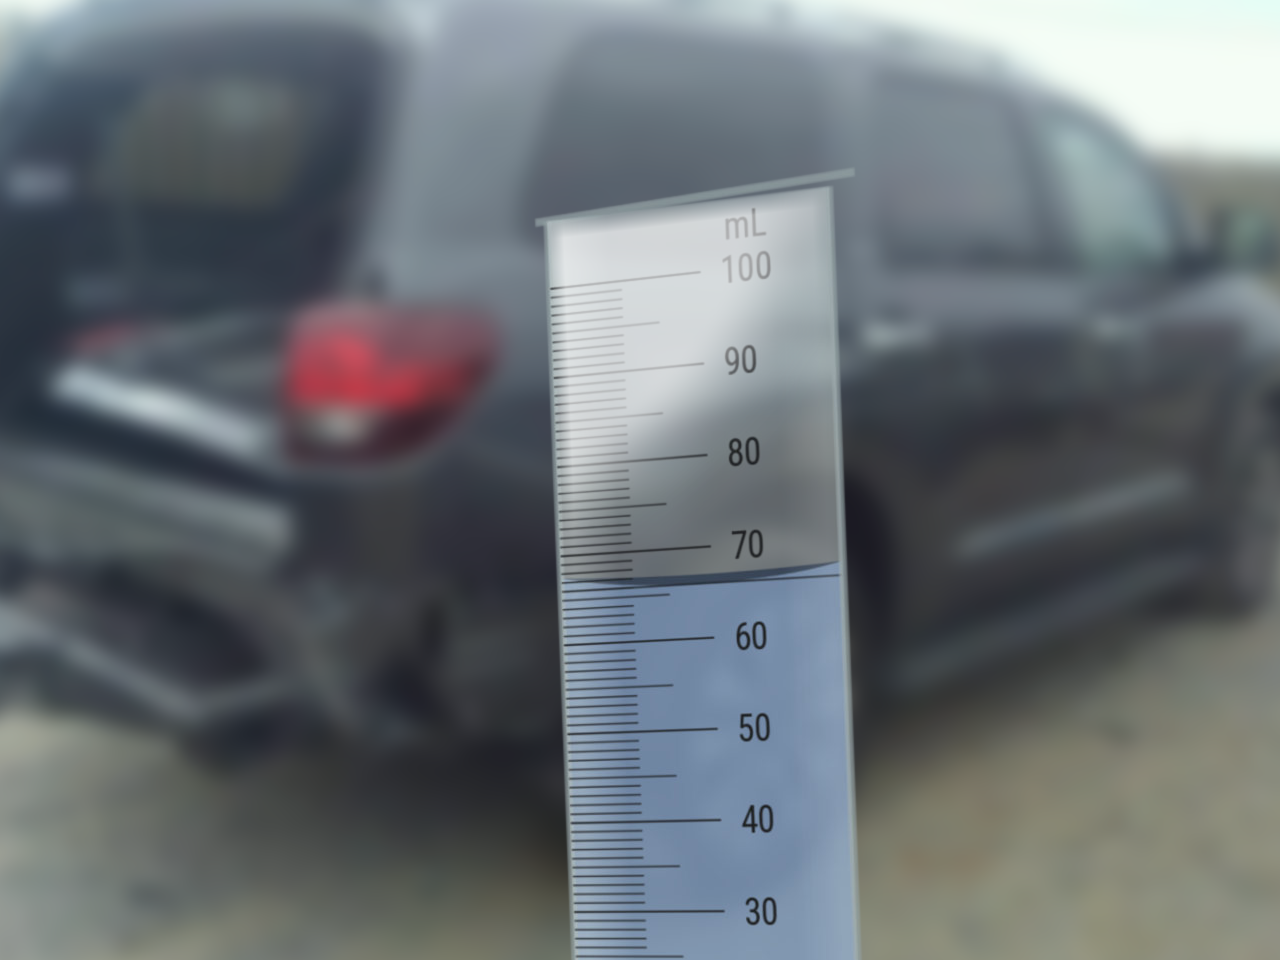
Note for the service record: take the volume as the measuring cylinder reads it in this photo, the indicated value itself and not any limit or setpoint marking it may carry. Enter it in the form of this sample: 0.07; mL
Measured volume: 66; mL
